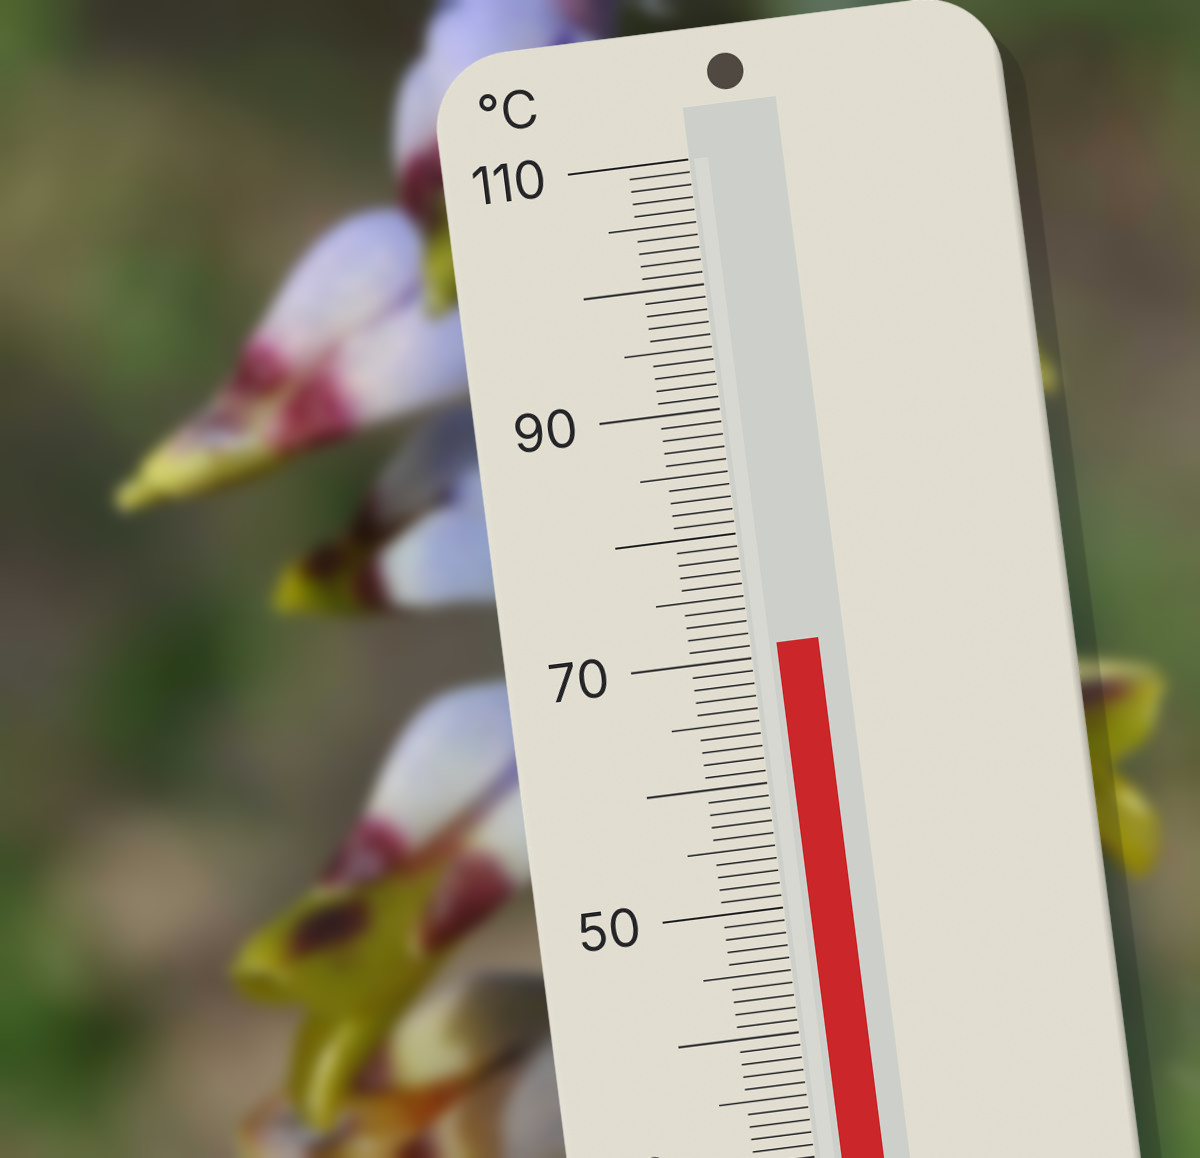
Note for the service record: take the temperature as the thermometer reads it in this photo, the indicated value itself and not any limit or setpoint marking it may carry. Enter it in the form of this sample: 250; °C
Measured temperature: 71; °C
